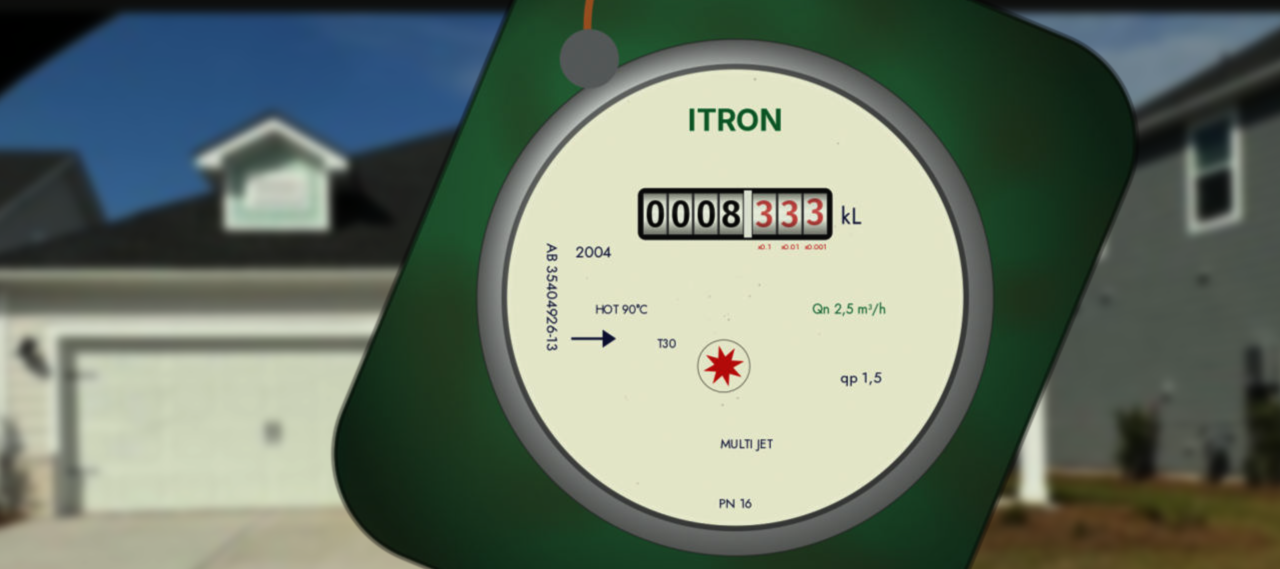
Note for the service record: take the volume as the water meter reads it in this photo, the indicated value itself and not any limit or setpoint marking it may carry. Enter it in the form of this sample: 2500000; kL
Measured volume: 8.333; kL
